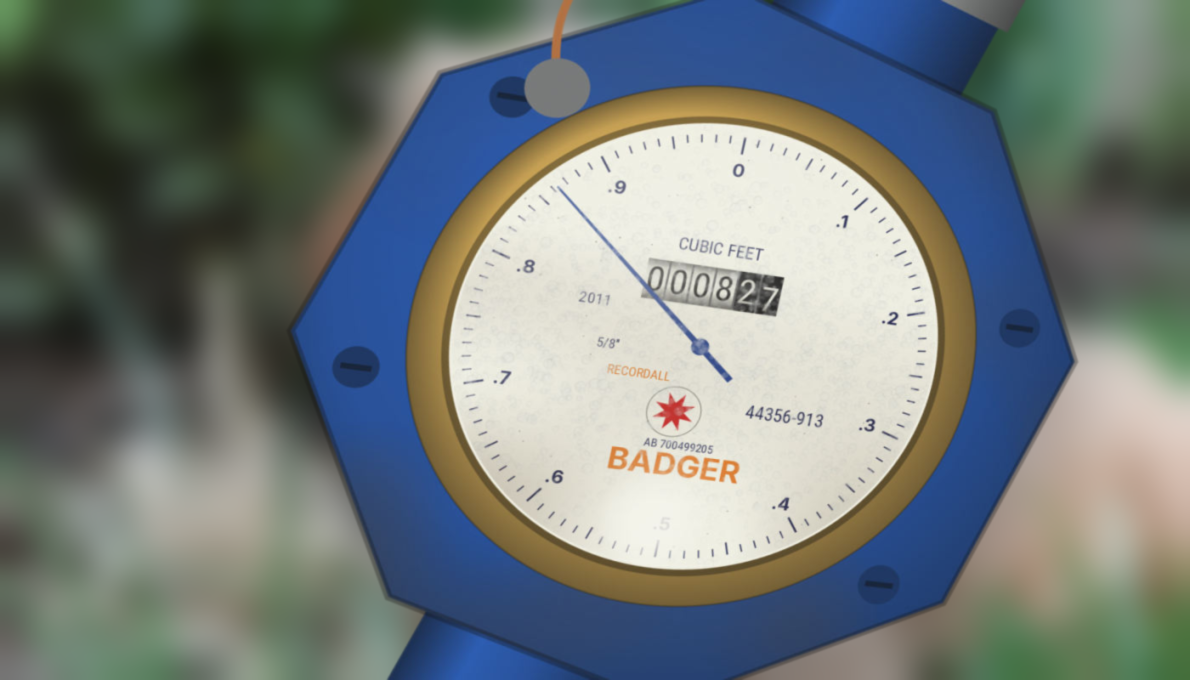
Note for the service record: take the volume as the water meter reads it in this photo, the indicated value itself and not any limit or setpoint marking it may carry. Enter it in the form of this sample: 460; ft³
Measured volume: 826.86; ft³
